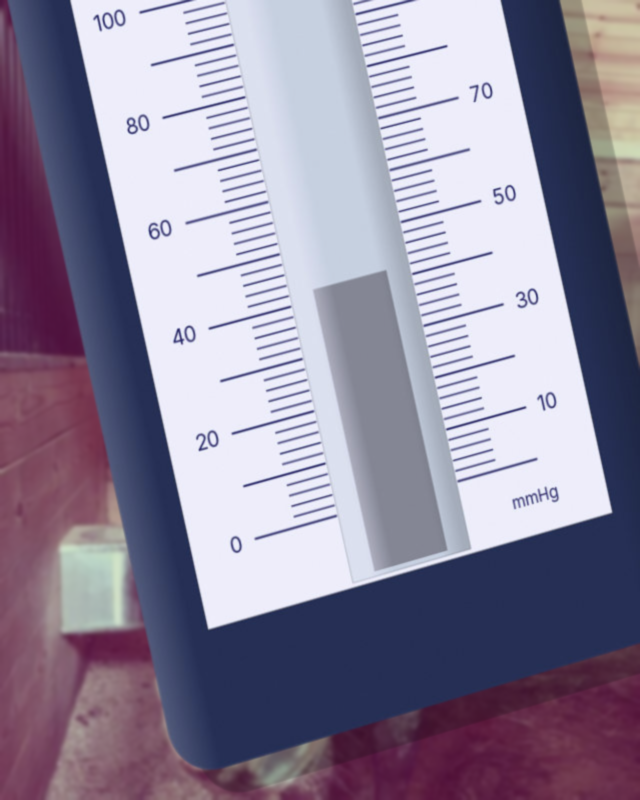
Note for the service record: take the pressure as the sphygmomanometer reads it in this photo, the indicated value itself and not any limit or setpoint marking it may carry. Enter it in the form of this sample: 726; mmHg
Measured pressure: 42; mmHg
